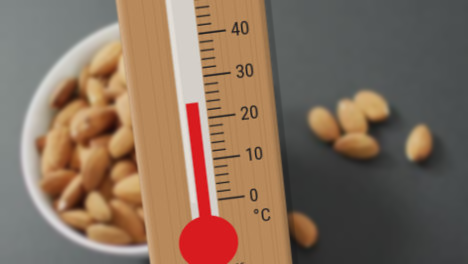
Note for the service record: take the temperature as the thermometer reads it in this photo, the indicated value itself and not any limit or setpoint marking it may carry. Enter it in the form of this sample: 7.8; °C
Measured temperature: 24; °C
